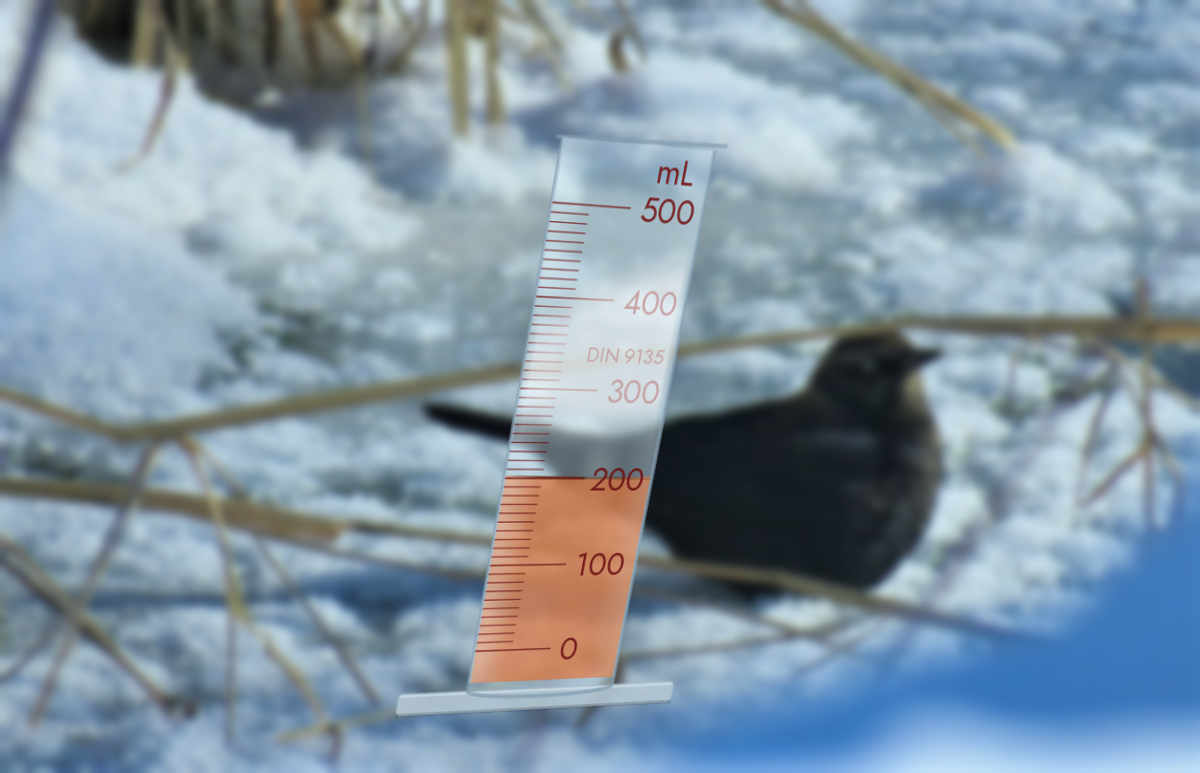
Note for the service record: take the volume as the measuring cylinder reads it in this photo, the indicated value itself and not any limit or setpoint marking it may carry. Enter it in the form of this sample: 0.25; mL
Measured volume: 200; mL
